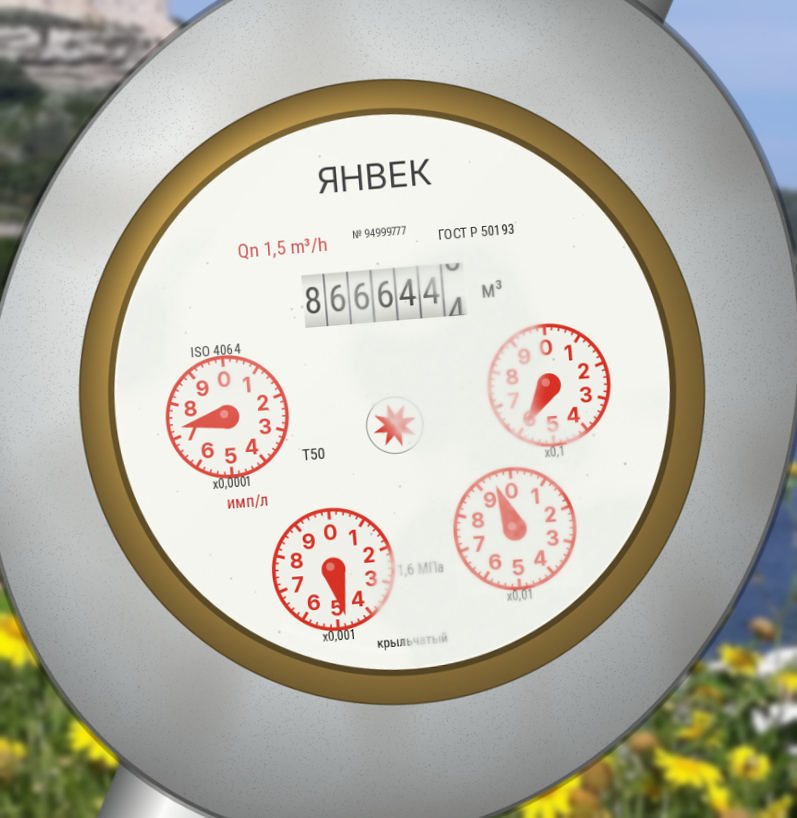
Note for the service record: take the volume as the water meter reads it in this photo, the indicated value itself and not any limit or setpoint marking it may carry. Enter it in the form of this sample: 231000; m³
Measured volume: 8666443.5947; m³
